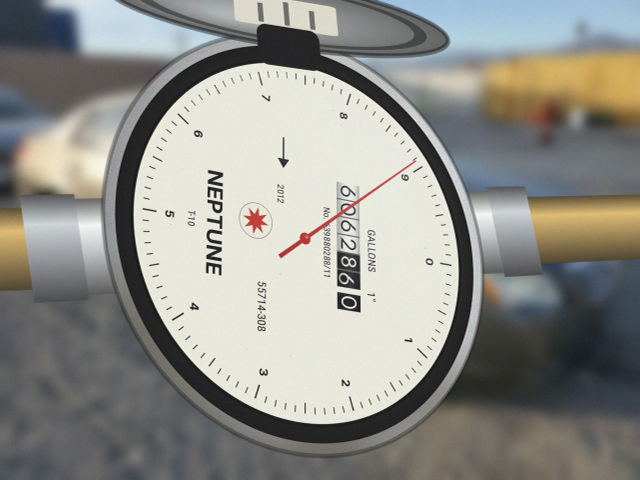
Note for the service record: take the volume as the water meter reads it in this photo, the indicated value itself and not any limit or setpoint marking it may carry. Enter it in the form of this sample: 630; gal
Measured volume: 6062858.9; gal
